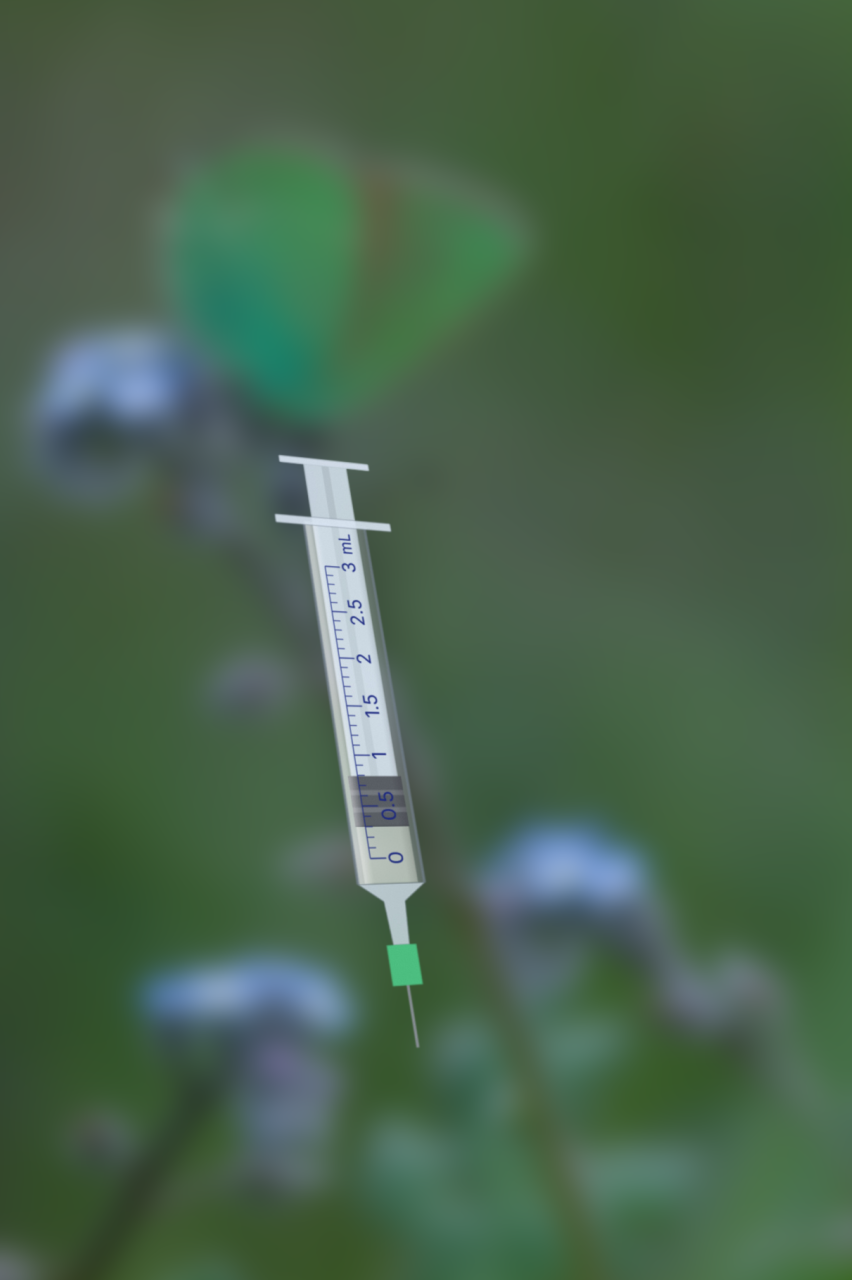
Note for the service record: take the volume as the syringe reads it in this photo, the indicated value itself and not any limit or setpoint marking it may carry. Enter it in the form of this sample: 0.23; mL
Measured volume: 0.3; mL
